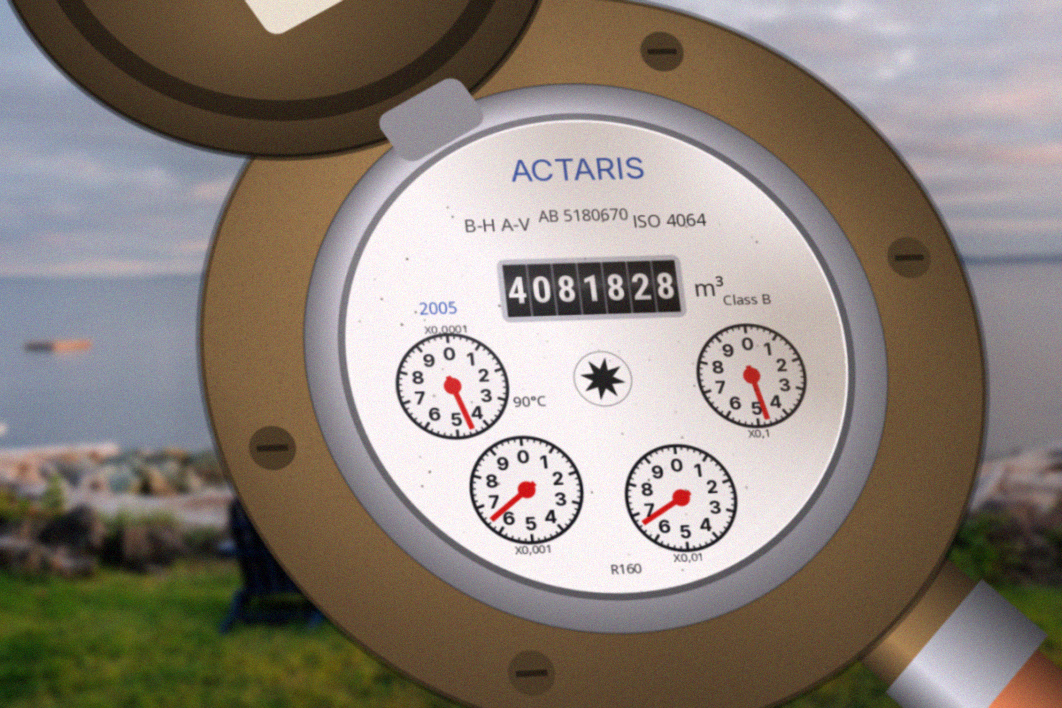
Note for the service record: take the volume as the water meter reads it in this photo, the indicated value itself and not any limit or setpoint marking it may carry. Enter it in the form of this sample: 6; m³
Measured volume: 4081828.4664; m³
